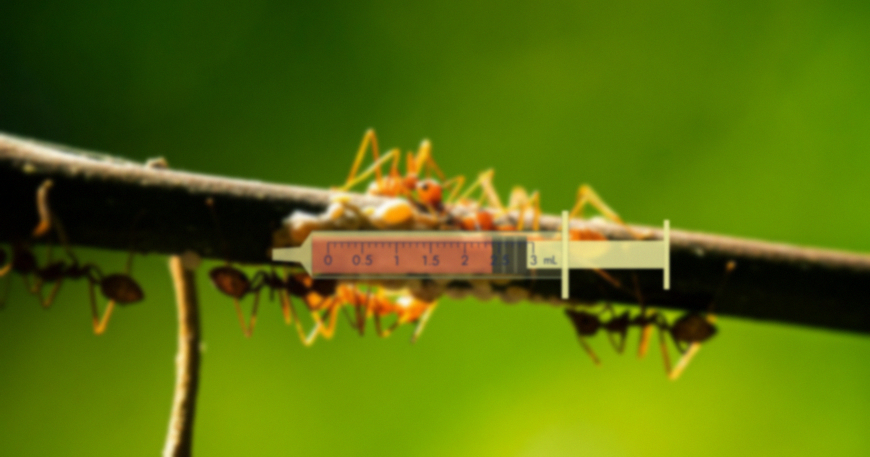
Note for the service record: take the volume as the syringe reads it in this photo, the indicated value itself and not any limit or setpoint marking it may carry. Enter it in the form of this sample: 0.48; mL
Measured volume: 2.4; mL
